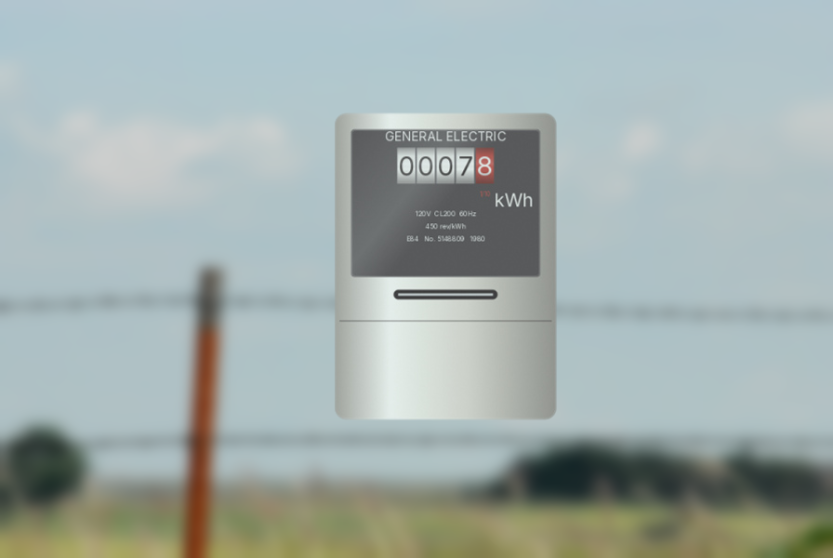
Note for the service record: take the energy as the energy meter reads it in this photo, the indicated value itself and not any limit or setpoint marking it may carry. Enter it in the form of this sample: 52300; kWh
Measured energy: 7.8; kWh
